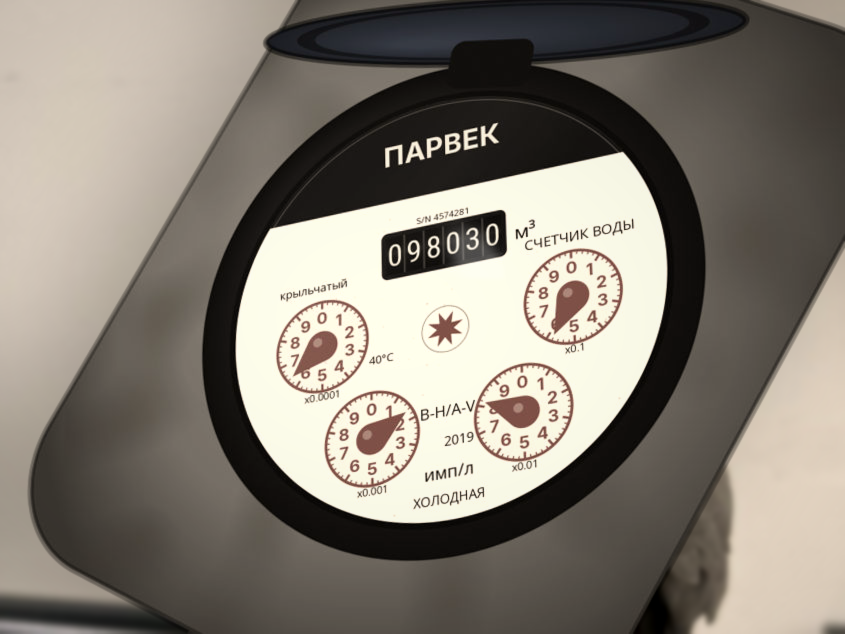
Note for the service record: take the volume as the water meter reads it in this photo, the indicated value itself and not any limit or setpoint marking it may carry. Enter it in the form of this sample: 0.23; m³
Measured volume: 98030.5816; m³
